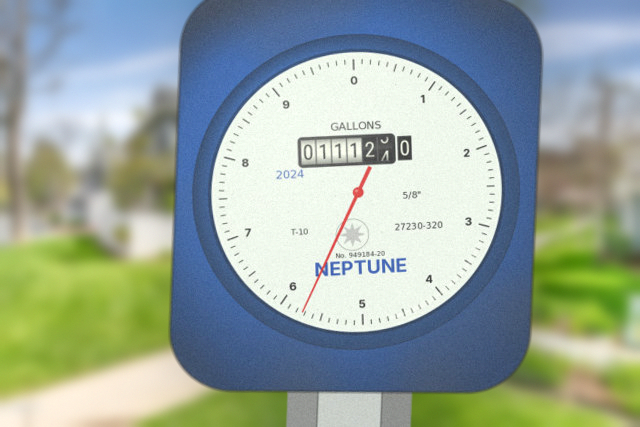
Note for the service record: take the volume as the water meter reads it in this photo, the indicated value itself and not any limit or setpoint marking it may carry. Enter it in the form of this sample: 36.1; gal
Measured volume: 111235.7; gal
